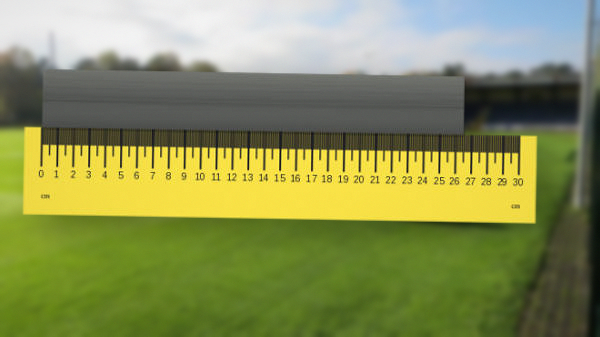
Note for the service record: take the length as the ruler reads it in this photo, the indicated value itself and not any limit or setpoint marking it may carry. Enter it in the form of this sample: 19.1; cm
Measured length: 26.5; cm
